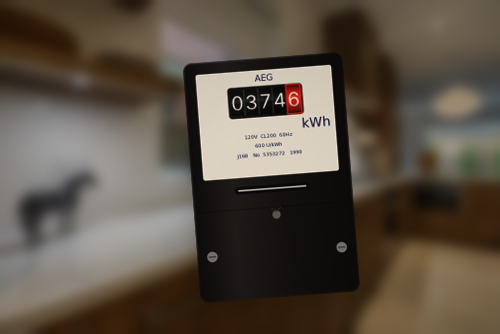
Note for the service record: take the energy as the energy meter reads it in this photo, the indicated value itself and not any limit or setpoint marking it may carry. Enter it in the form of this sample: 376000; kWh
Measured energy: 374.6; kWh
